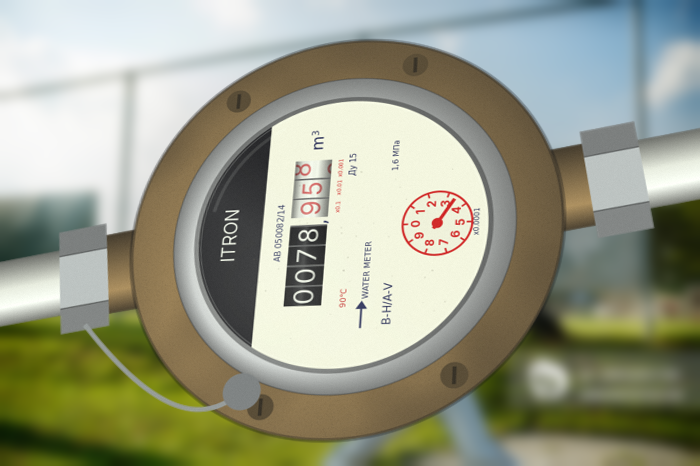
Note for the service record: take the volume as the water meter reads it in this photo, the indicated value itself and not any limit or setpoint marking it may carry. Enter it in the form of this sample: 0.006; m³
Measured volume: 78.9583; m³
